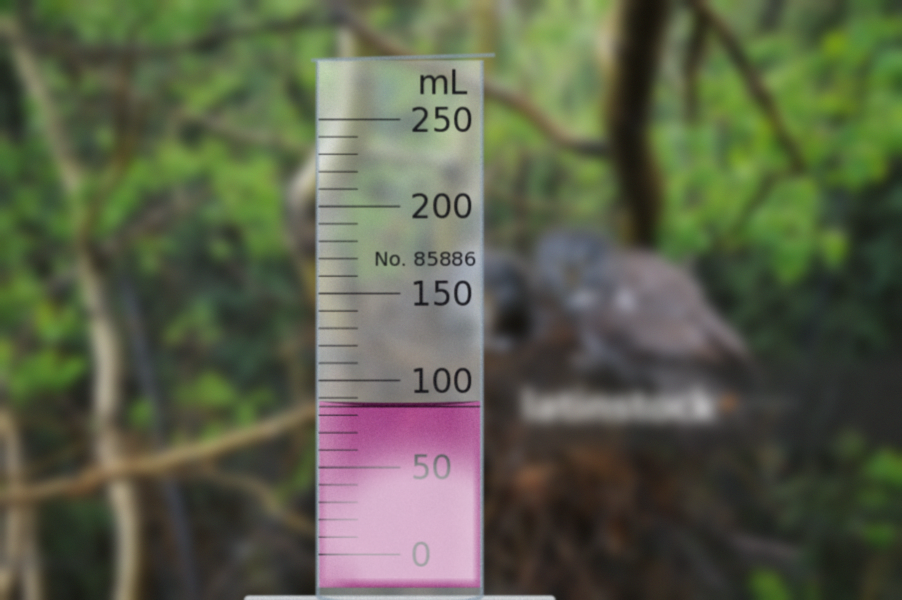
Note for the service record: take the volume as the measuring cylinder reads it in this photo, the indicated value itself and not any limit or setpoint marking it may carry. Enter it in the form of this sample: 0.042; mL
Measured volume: 85; mL
